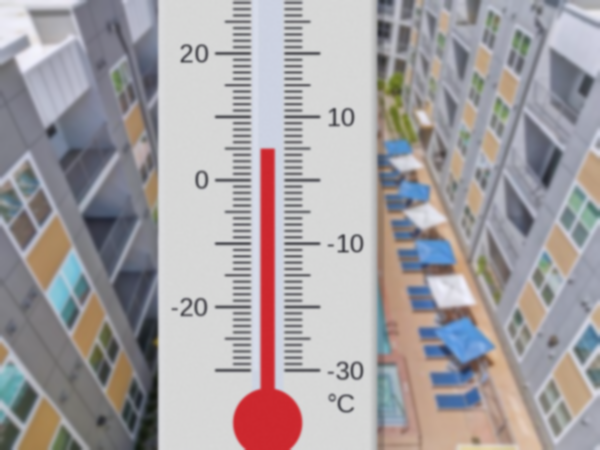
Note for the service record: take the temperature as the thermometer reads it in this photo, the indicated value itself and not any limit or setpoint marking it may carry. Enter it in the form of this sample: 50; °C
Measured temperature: 5; °C
